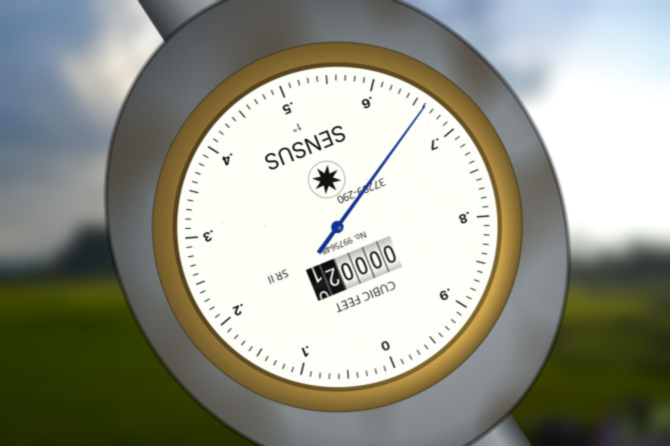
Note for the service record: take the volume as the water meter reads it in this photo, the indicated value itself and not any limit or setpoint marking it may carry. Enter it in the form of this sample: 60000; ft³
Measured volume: 20.66; ft³
